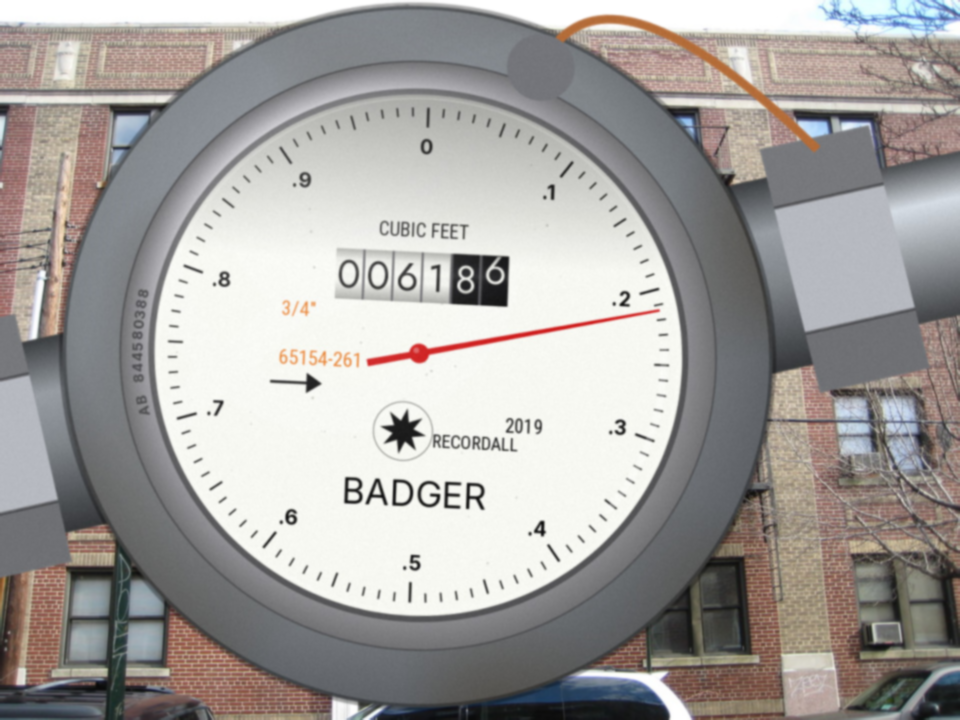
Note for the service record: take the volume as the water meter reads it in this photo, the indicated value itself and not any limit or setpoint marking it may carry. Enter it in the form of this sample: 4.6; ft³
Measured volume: 6186.21; ft³
